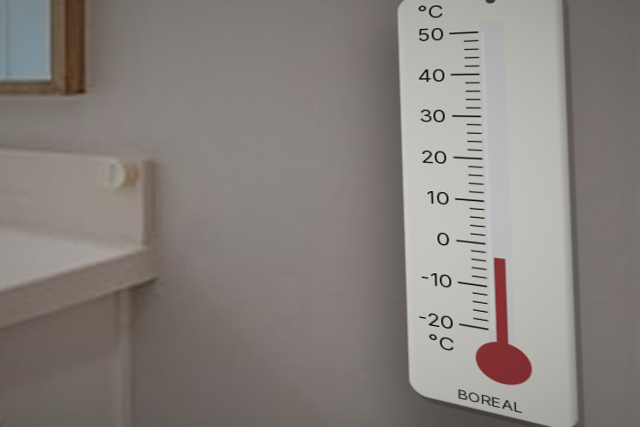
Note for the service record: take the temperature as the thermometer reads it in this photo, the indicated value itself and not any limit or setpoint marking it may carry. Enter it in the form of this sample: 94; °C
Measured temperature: -3; °C
